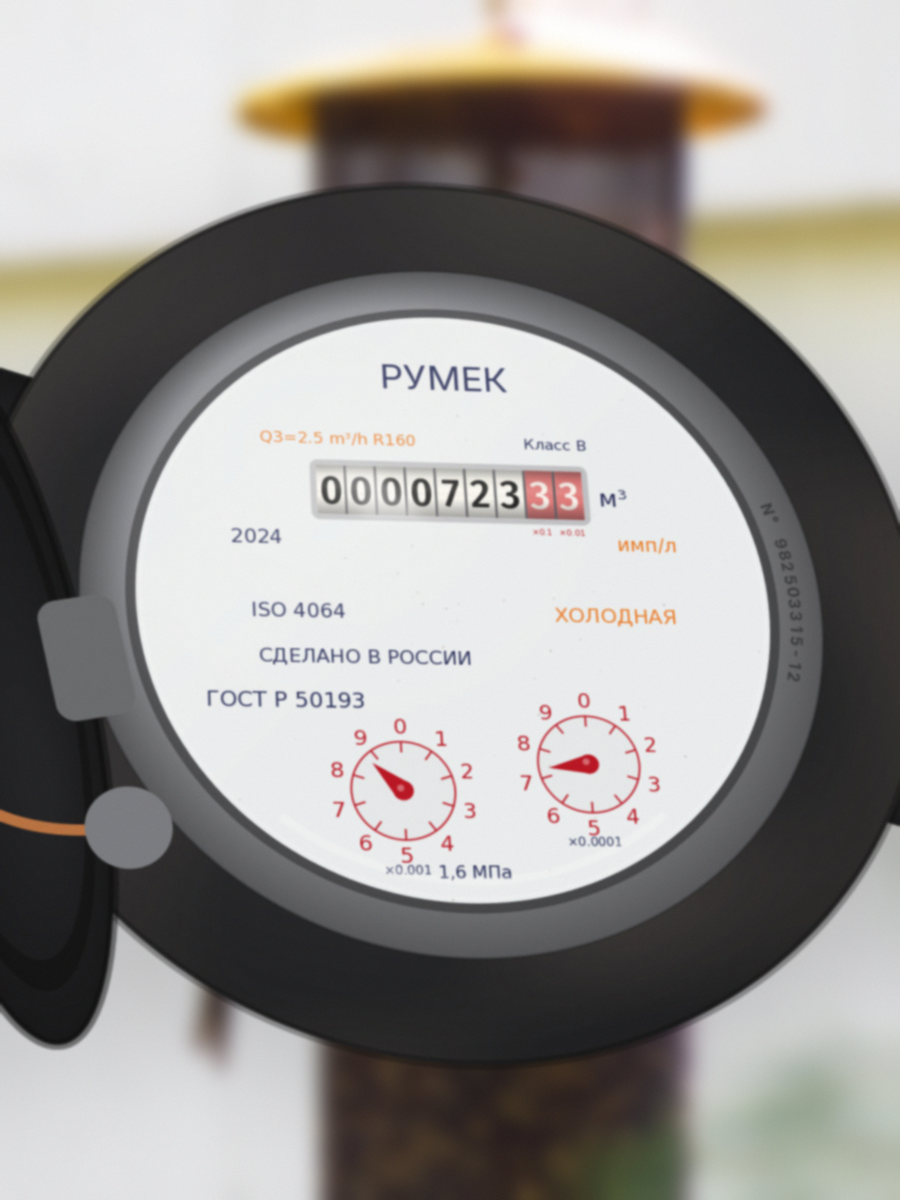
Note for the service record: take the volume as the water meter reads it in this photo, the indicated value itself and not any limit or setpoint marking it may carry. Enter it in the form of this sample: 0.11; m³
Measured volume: 723.3387; m³
